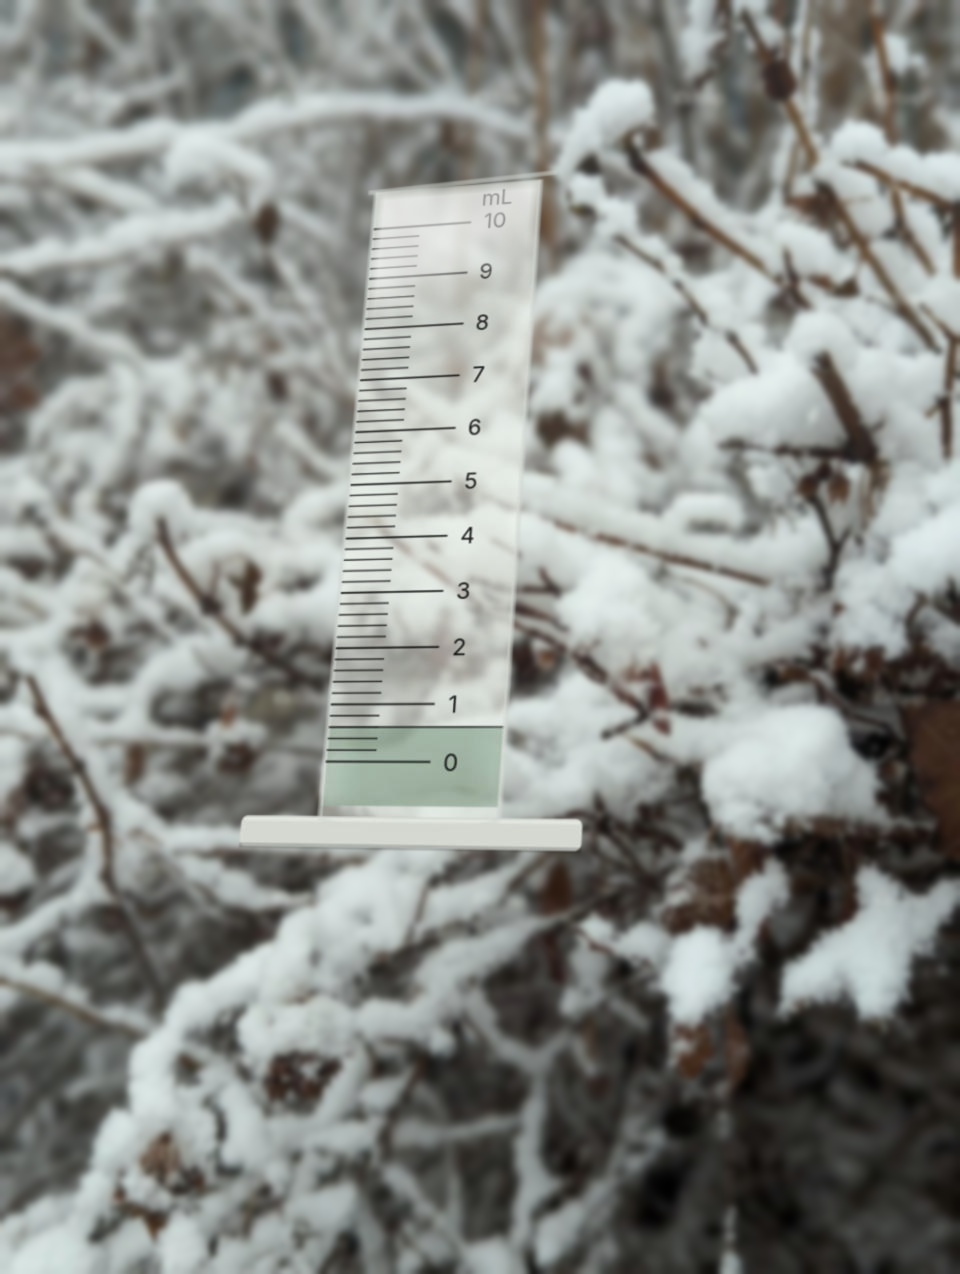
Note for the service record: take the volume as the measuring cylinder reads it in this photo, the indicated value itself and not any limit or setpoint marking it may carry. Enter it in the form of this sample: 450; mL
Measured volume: 0.6; mL
